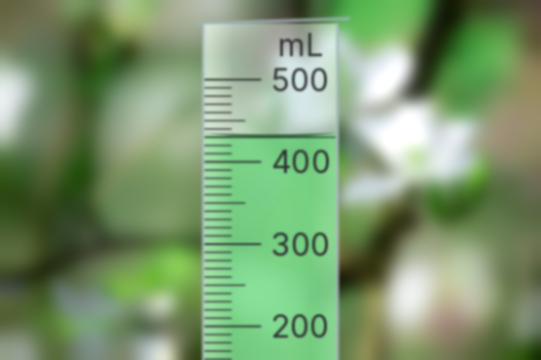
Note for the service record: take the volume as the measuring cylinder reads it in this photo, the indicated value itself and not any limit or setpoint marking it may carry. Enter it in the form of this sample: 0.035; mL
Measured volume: 430; mL
